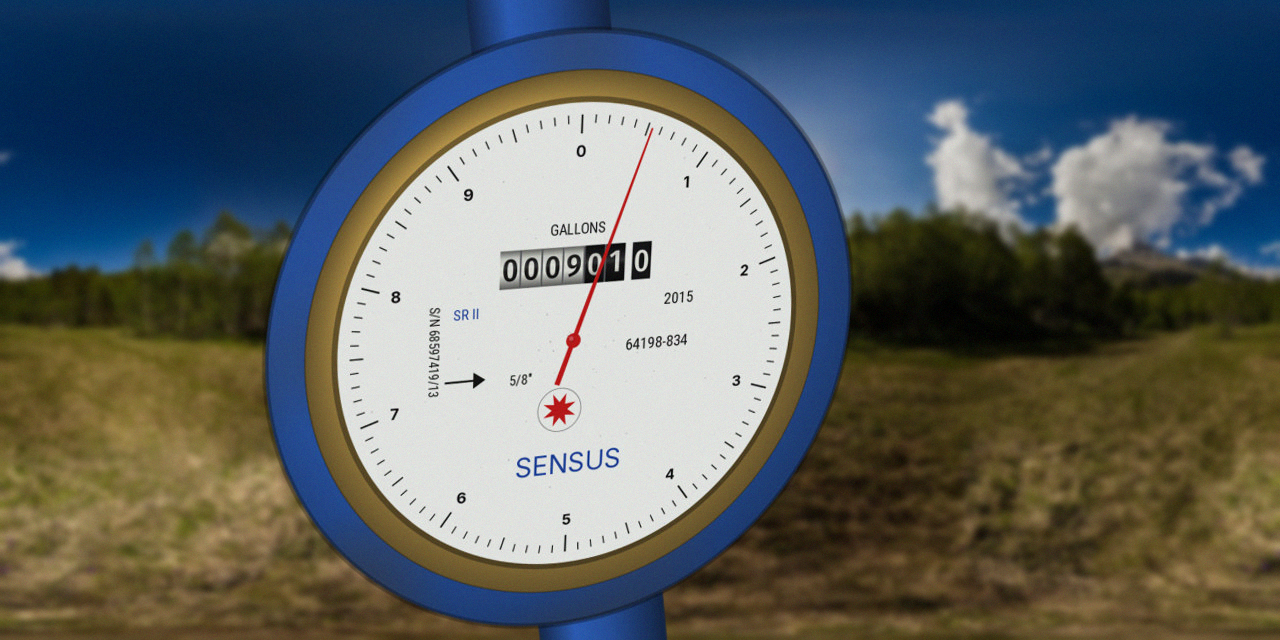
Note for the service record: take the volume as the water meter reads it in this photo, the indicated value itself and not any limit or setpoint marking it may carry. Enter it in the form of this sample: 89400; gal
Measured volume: 9010.5; gal
